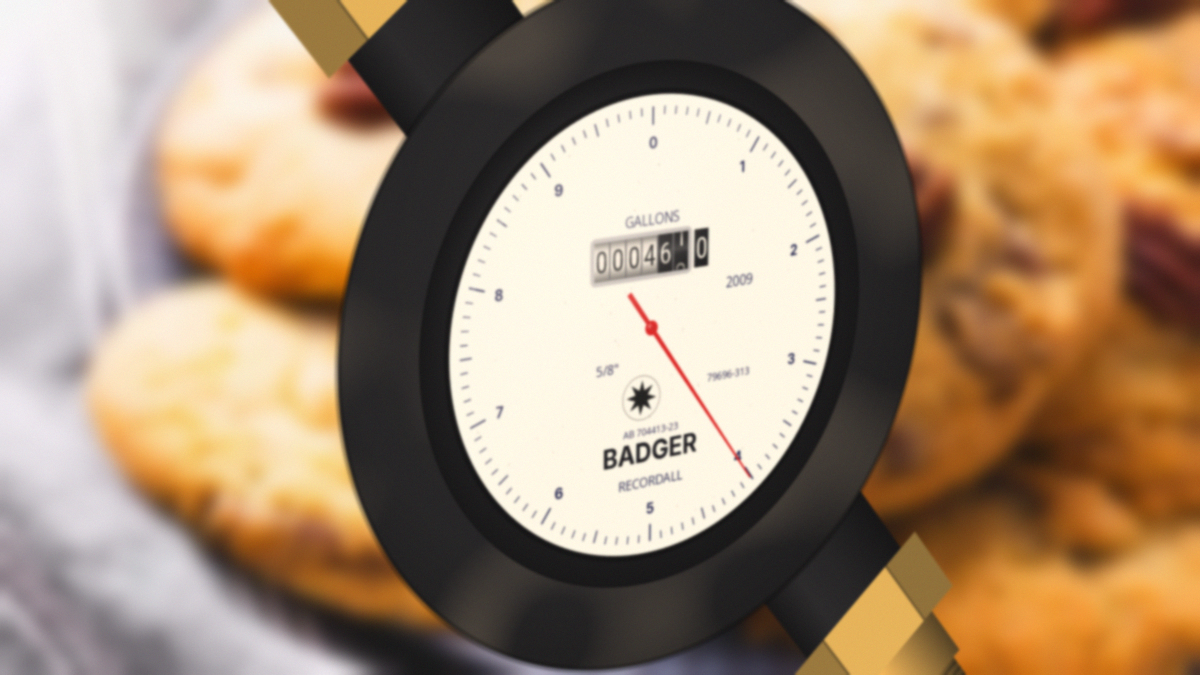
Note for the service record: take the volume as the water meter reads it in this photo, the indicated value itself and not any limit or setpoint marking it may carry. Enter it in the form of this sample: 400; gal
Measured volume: 4614.0; gal
